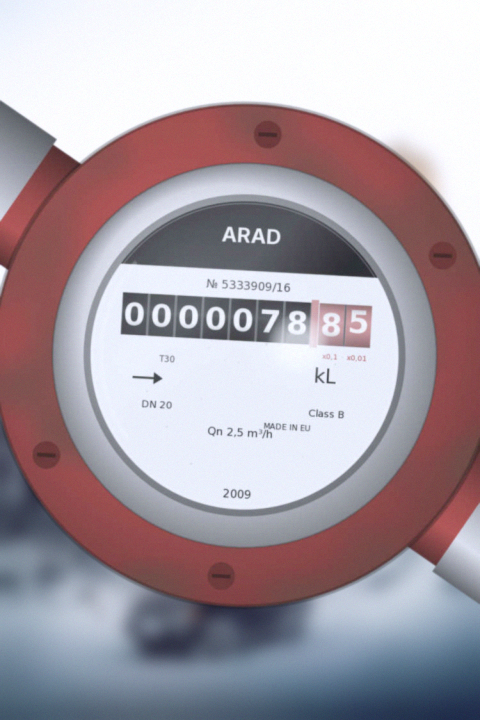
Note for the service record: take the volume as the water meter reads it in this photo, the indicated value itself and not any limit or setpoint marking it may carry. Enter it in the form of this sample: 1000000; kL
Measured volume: 78.85; kL
